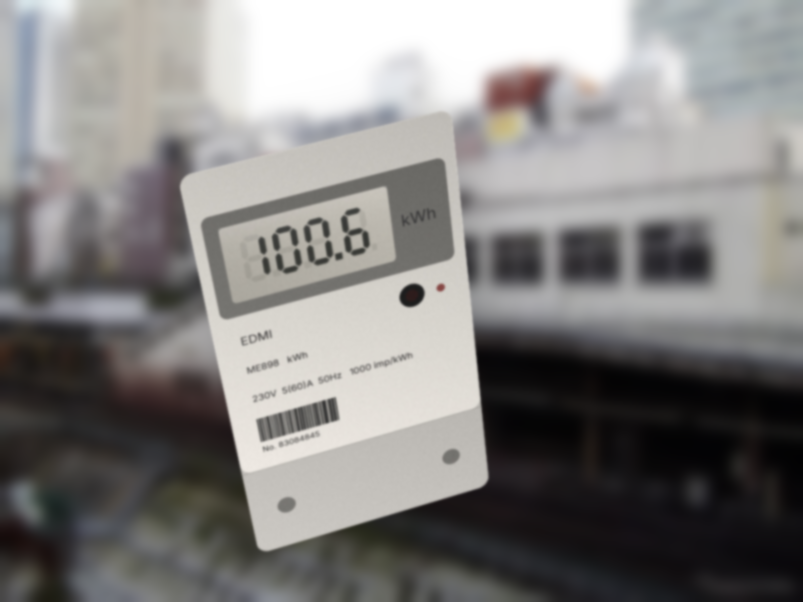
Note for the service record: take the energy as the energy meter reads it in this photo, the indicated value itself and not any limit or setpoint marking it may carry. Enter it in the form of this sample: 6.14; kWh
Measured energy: 100.6; kWh
